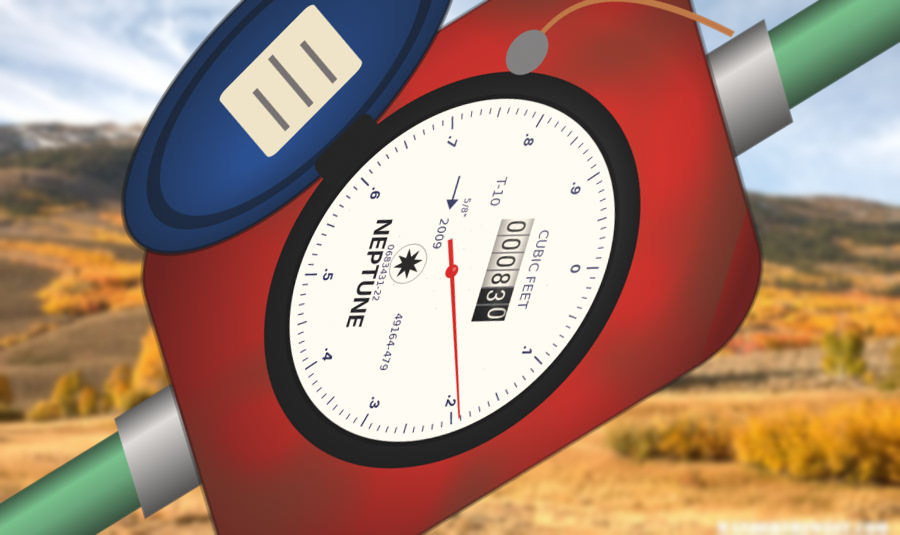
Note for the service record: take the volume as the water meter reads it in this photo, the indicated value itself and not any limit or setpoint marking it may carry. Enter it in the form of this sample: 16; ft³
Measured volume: 830.19; ft³
